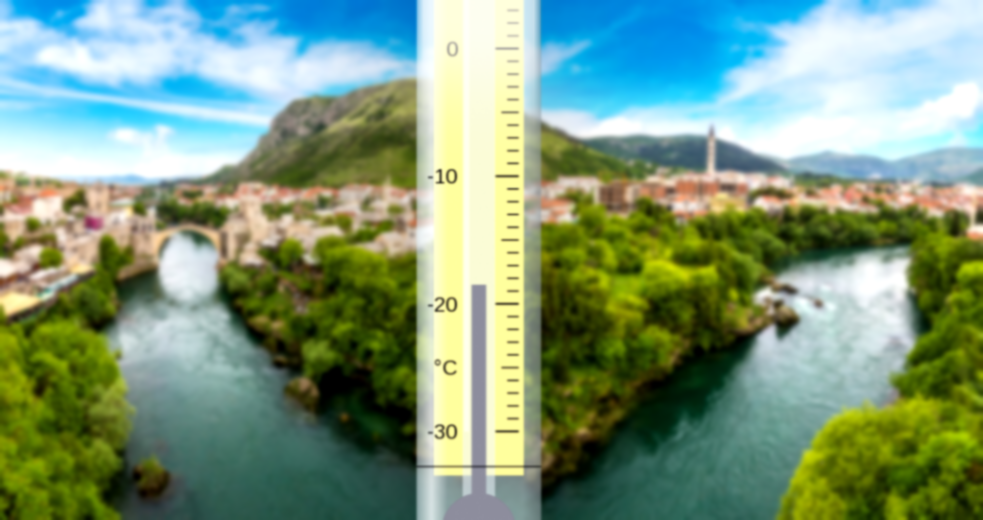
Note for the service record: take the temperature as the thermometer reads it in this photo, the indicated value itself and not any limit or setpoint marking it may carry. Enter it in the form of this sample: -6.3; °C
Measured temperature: -18.5; °C
